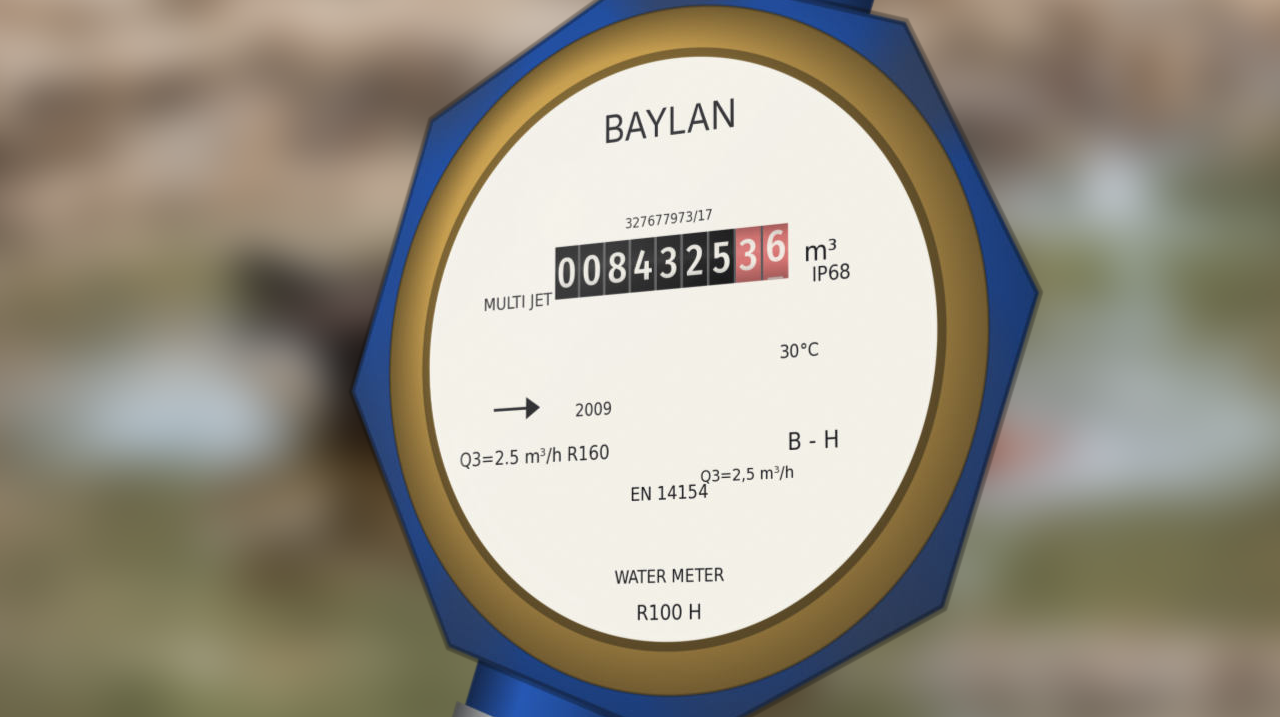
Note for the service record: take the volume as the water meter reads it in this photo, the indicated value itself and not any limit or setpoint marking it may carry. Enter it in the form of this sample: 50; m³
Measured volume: 84325.36; m³
